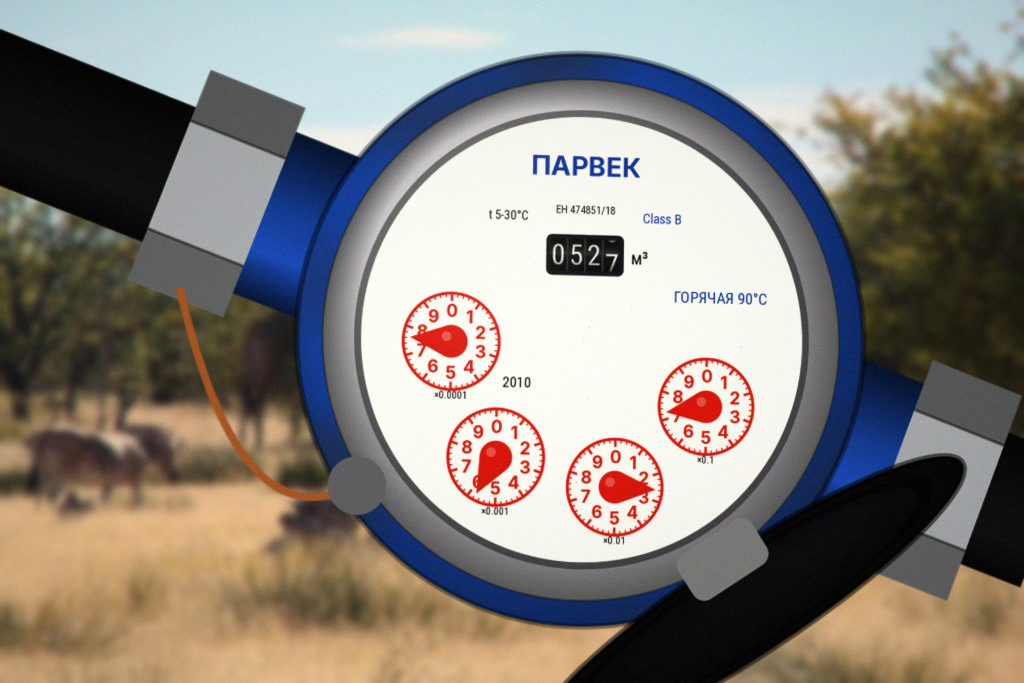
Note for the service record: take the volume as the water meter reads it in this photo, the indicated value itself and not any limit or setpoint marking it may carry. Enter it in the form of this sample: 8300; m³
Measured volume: 526.7257; m³
